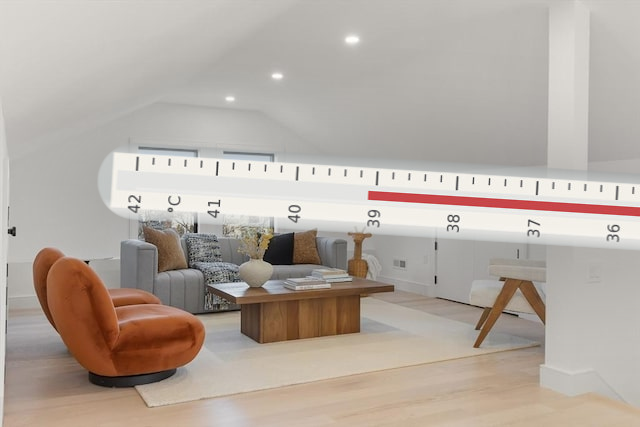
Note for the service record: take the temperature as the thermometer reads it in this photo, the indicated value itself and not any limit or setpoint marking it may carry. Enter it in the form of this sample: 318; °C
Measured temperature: 39.1; °C
